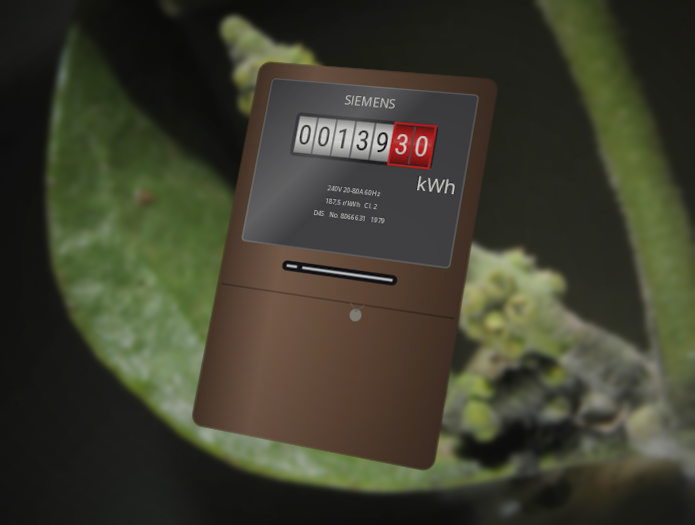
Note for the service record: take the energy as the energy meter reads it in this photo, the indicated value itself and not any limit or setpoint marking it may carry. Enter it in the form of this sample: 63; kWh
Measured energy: 139.30; kWh
